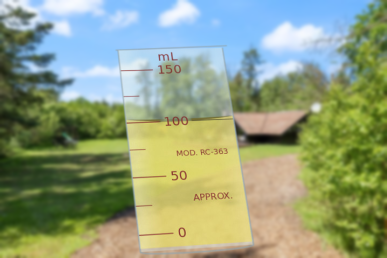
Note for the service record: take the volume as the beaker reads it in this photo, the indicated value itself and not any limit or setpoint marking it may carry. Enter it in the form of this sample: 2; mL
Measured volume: 100; mL
